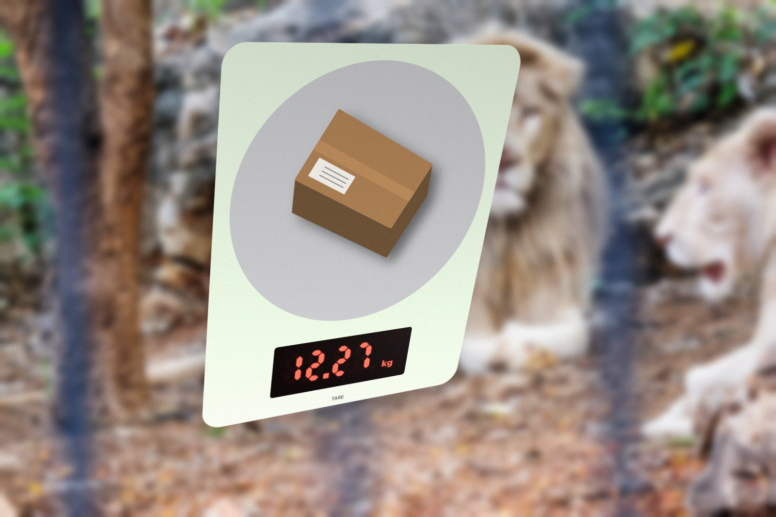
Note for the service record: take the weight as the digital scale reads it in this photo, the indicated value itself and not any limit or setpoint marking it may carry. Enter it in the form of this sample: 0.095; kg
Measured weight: 12.27; kg
